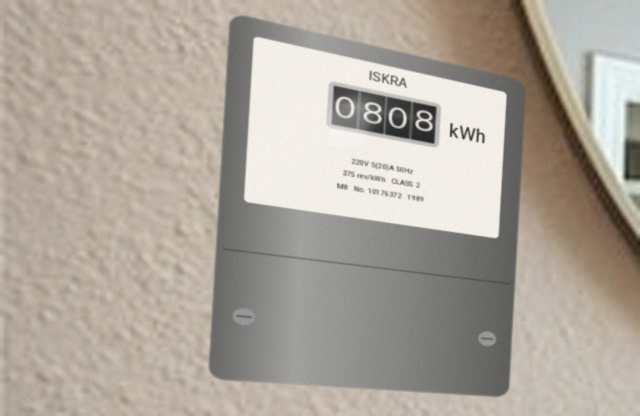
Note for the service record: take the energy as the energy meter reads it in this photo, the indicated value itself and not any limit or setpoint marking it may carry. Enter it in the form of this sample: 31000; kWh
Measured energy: 808; kWh
